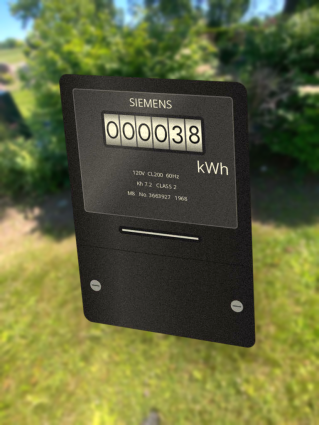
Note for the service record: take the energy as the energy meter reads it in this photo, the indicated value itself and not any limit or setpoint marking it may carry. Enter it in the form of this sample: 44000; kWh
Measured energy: 38; kWh
